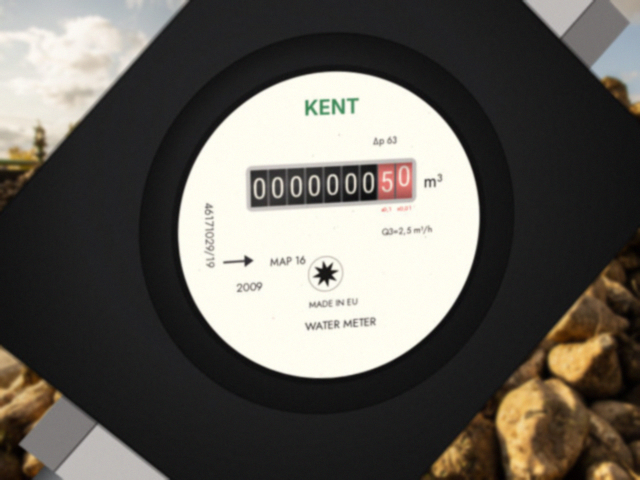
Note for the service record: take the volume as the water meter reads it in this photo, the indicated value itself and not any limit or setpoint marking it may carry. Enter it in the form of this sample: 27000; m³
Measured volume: 0.50; m³
